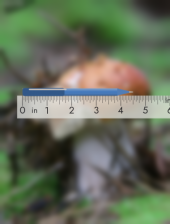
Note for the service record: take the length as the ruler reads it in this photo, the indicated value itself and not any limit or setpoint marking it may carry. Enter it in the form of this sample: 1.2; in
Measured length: 4.5; in
